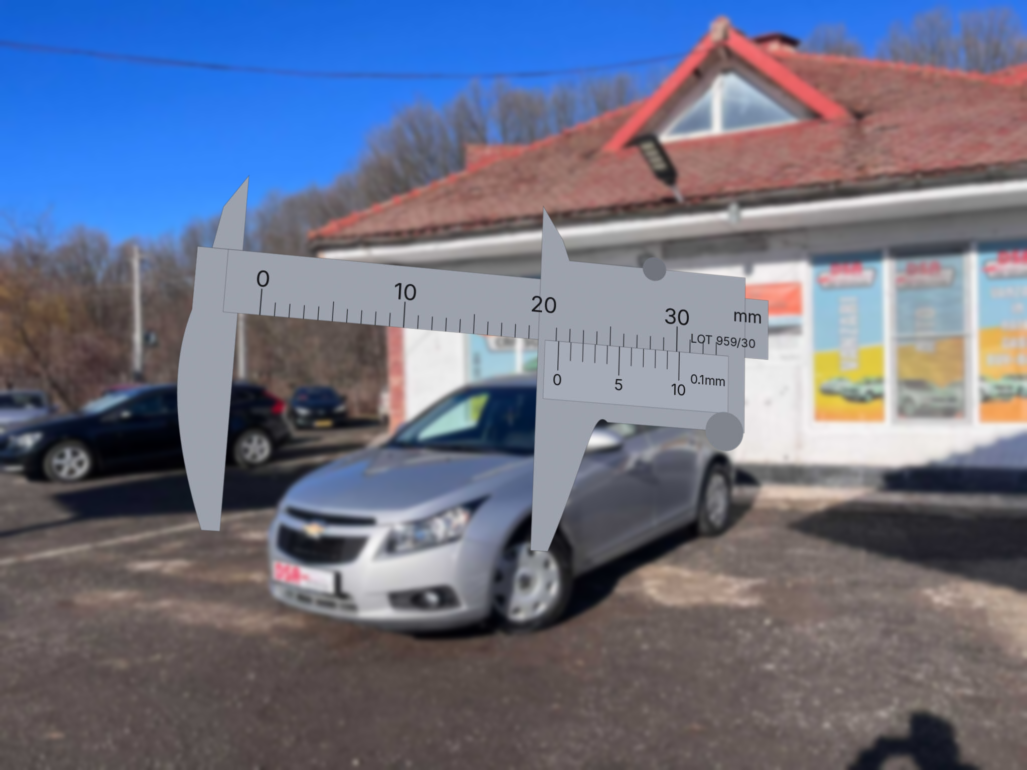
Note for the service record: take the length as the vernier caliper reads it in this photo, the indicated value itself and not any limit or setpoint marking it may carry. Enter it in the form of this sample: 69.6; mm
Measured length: 21.2; mm
